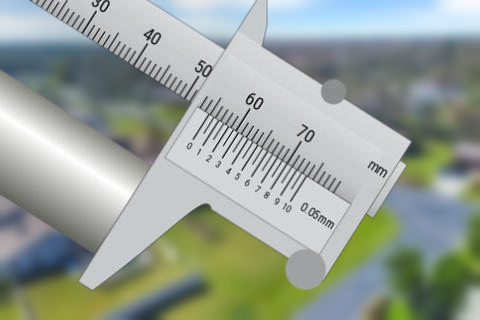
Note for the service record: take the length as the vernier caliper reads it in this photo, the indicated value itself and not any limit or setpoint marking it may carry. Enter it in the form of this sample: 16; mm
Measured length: 54.8; mm
